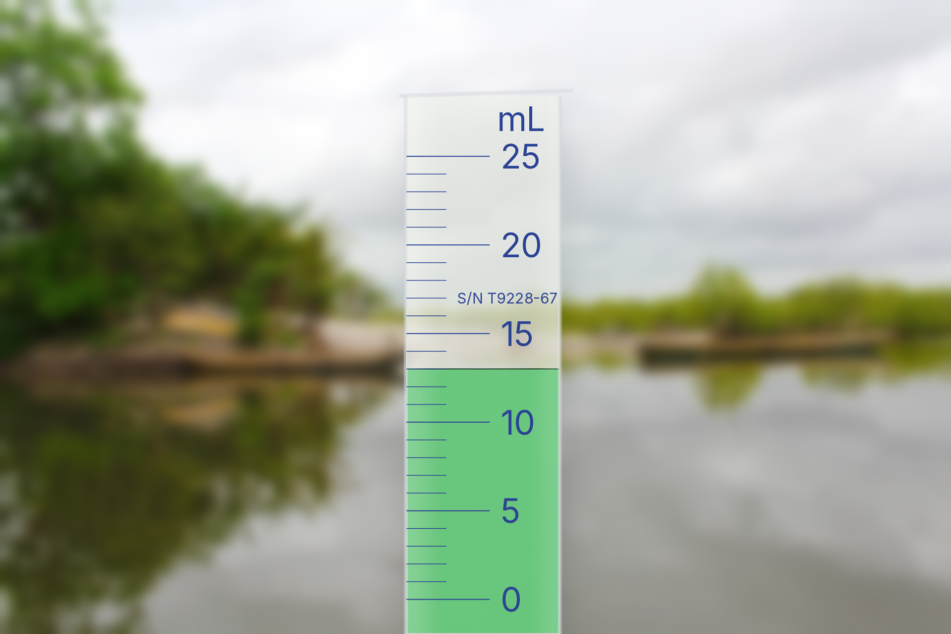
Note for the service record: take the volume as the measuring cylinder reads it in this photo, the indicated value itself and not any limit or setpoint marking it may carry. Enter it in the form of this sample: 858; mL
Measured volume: 13; mL
